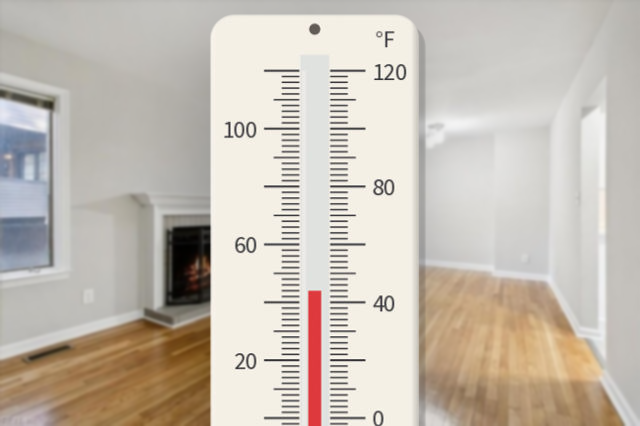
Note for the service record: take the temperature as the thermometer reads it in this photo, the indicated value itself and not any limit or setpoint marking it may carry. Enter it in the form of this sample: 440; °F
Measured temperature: 44; °F
